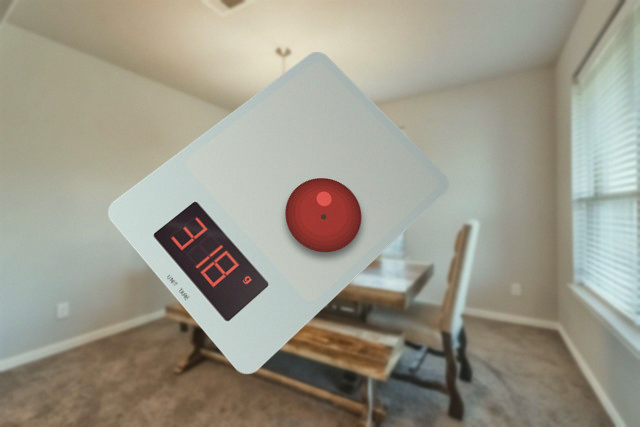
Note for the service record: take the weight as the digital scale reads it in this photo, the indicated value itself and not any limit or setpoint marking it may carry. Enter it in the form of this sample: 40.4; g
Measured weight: 318; g
